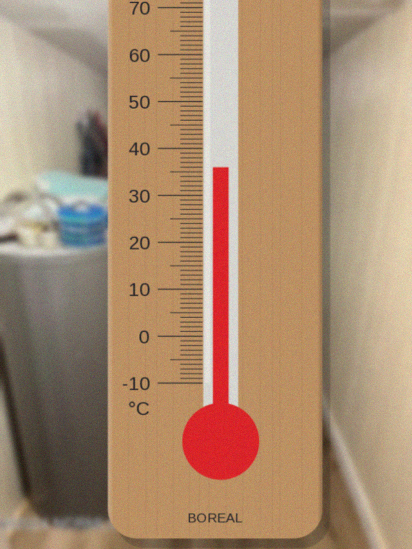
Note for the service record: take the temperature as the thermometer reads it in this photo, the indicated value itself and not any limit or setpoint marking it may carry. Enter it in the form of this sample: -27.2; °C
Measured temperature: 36; °C
